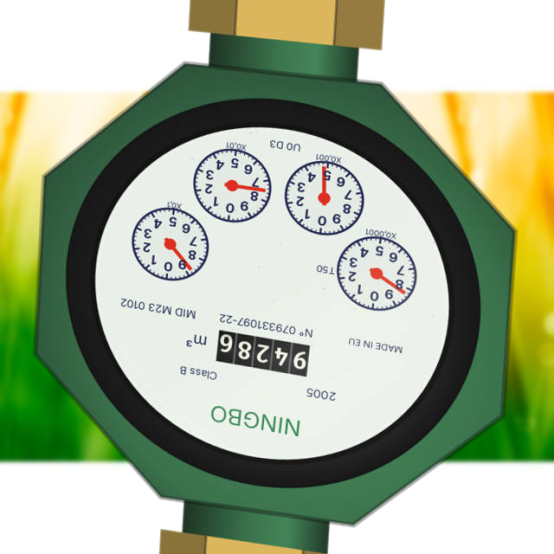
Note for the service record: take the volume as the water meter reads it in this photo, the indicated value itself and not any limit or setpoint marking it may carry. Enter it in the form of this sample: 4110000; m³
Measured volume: 94285.8748; m³
